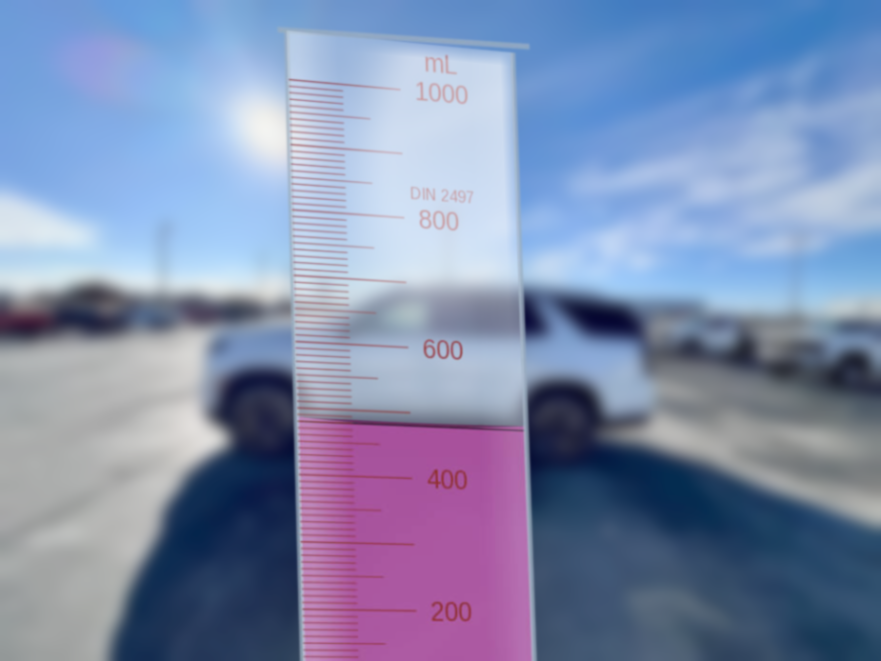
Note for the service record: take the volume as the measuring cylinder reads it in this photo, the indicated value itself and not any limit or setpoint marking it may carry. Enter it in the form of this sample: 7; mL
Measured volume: 480; mL
